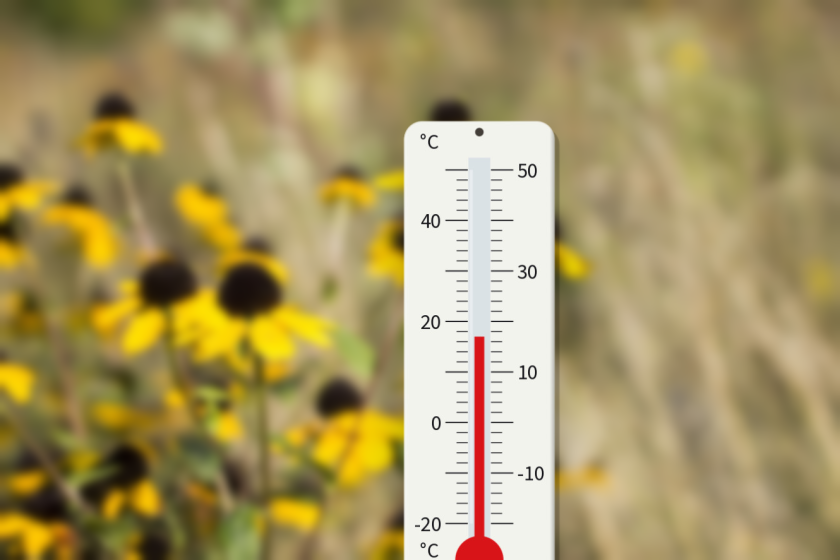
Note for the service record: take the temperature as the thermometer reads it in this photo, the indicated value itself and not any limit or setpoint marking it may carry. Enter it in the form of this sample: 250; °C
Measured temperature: 17; °C
